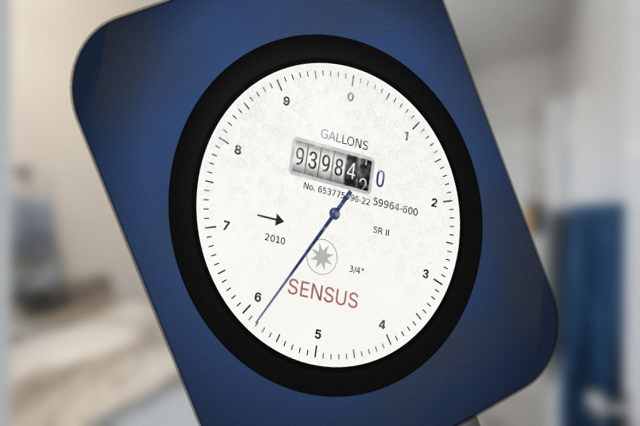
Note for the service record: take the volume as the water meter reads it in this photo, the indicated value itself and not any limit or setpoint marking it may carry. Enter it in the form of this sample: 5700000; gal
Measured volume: 9398415.8; gal
